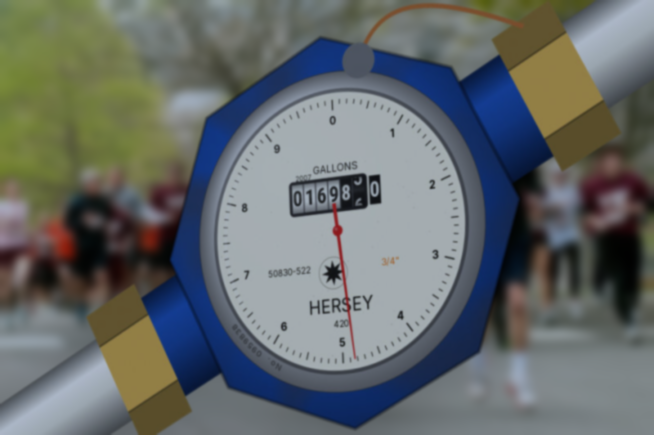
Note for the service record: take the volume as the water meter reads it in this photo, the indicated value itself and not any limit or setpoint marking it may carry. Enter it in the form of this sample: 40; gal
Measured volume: 169854.8; gal
